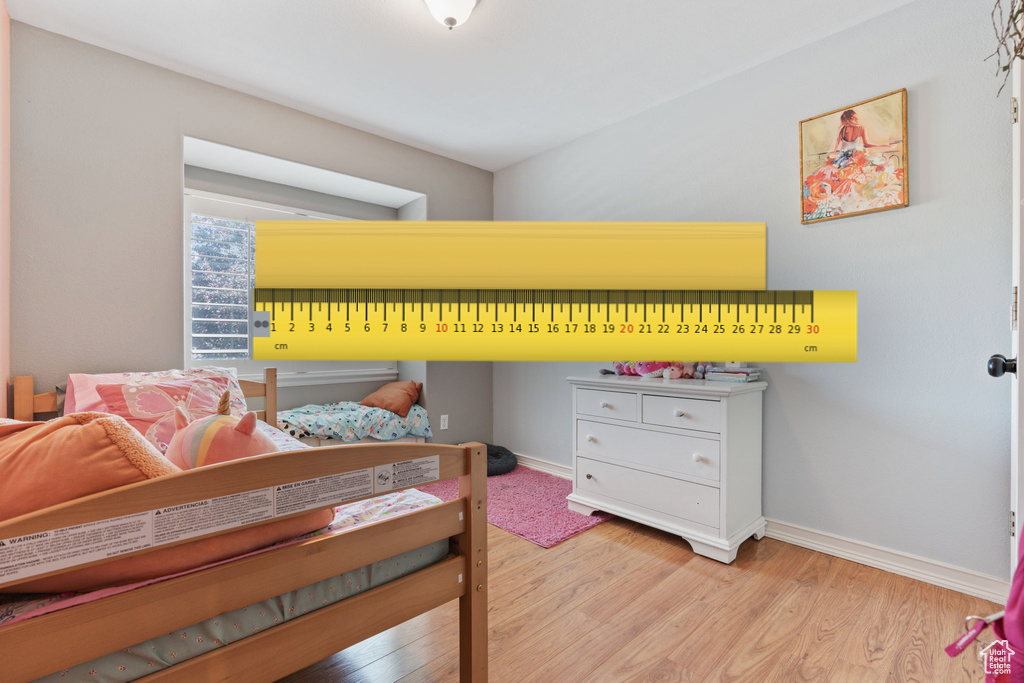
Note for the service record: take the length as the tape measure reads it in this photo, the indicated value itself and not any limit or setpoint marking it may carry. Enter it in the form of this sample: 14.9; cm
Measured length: 27.5; cm
